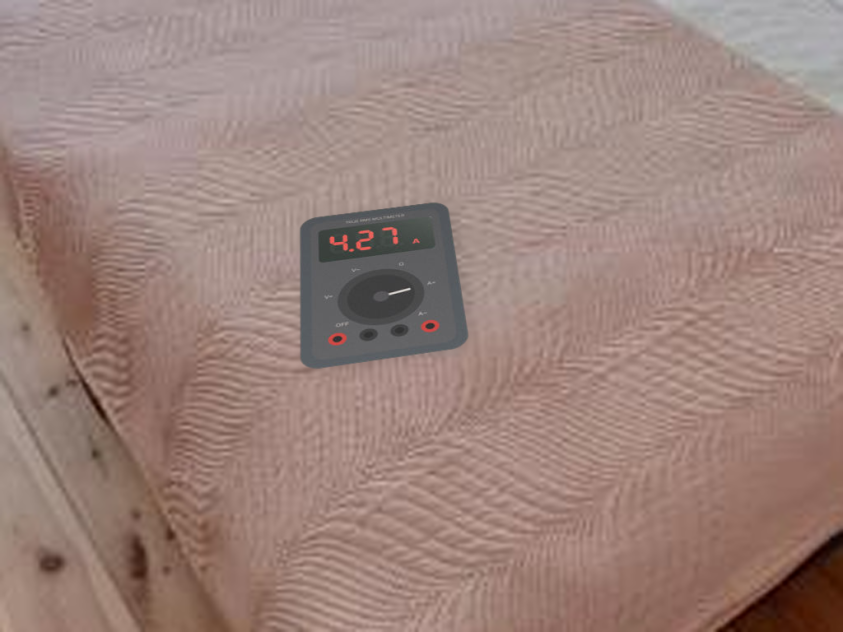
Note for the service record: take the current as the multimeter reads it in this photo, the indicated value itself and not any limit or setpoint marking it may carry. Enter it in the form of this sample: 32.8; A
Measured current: 4.27; A
